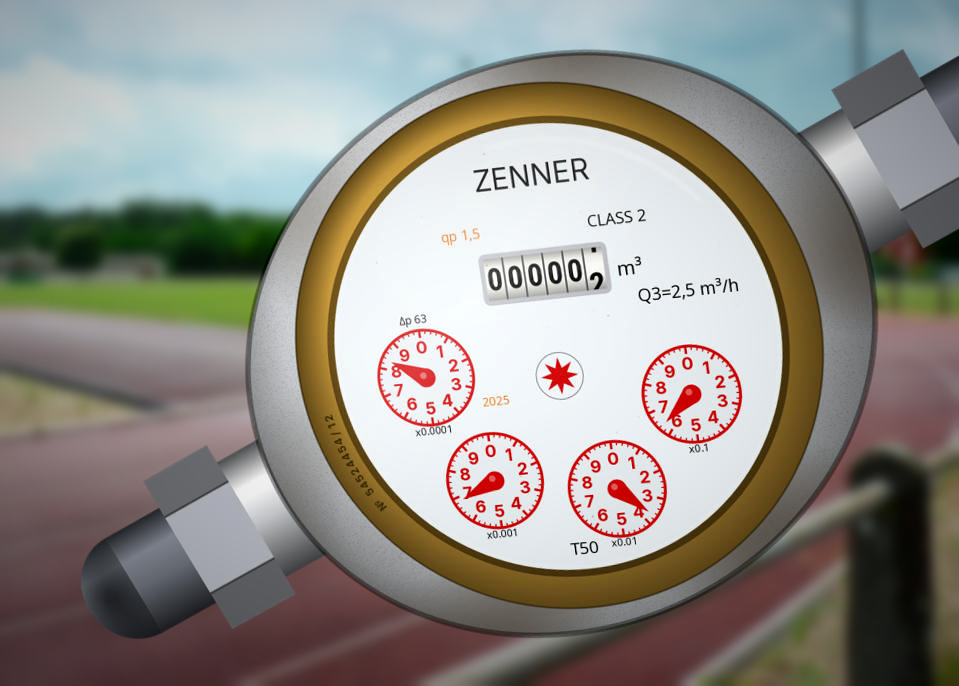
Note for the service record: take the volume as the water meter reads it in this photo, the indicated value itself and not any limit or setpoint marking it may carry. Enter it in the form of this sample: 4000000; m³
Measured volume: 1.6368; m³
